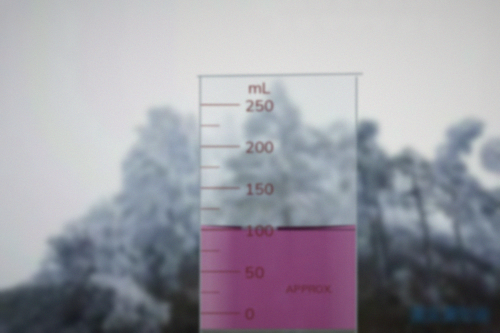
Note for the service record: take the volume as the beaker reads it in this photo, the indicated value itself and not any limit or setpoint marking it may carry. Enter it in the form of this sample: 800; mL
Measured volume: 100; mL
